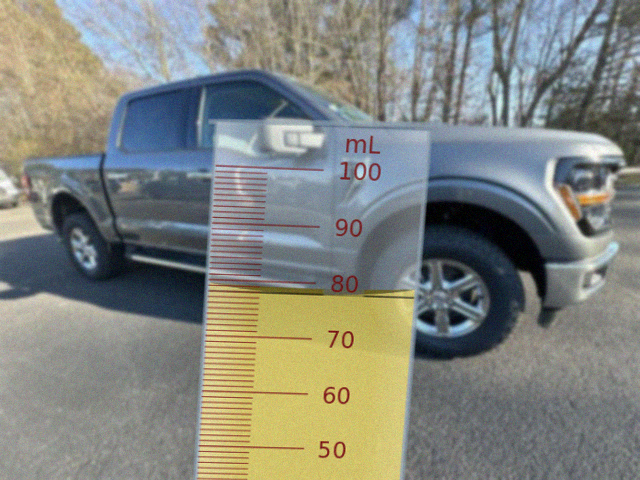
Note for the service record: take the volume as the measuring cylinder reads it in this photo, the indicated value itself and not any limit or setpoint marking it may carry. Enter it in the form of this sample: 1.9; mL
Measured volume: 78; mL
